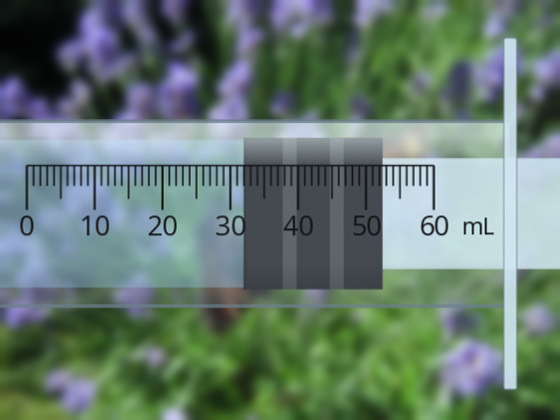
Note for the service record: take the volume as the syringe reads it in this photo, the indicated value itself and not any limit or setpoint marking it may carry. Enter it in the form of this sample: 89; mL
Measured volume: 32; mL
